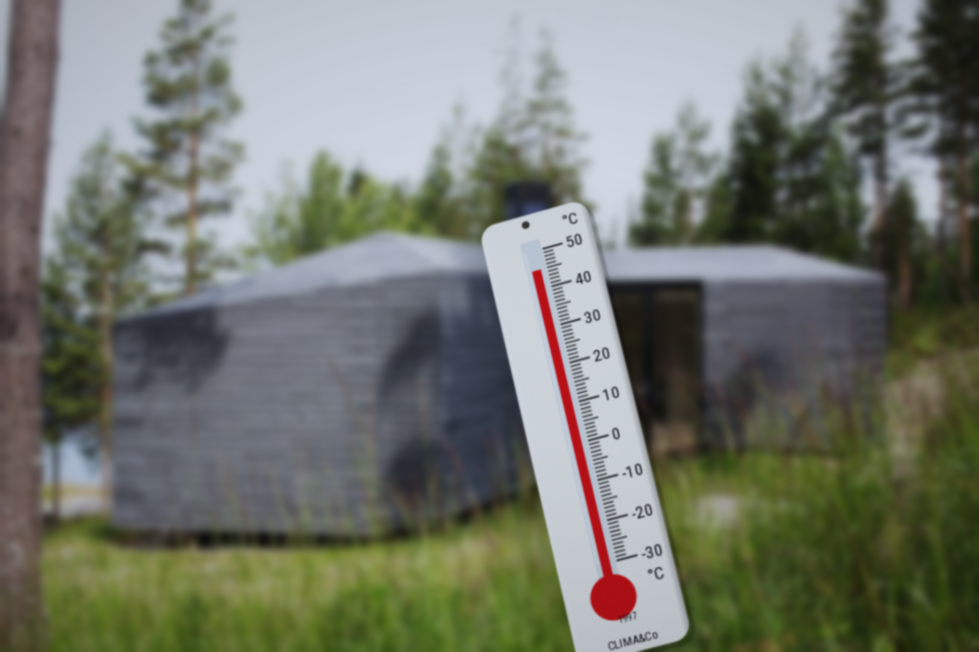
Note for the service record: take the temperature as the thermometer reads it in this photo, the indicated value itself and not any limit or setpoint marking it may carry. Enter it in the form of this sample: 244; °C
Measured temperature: 45; °C
